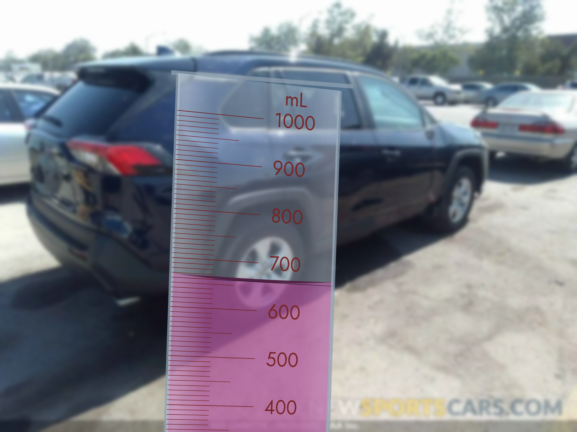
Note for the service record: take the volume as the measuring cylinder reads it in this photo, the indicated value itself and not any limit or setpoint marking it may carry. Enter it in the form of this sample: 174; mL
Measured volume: 660; mL
